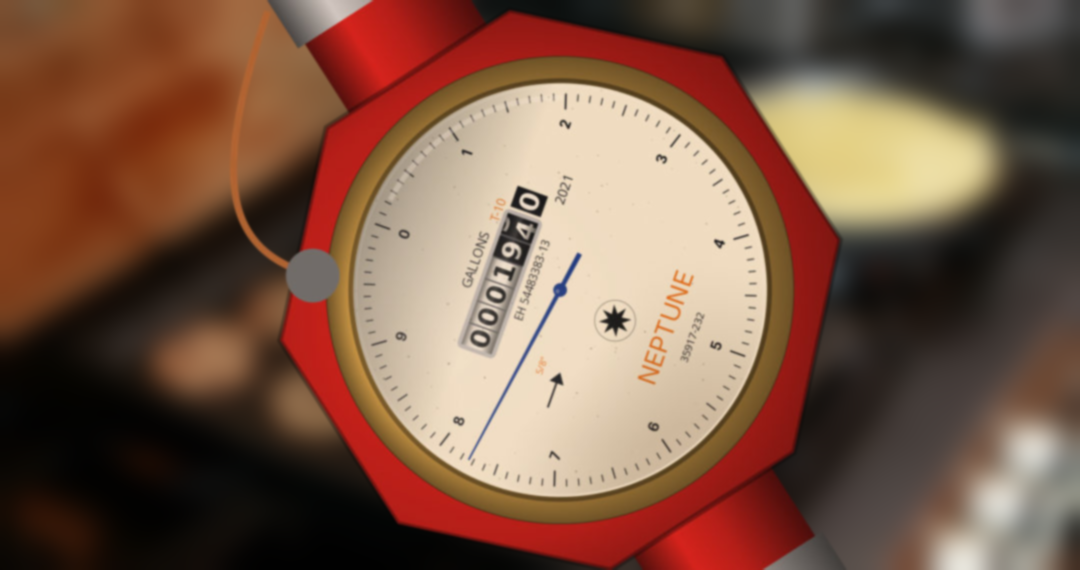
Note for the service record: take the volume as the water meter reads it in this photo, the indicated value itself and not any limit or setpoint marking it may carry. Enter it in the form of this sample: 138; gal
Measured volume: 1937.7; gal
